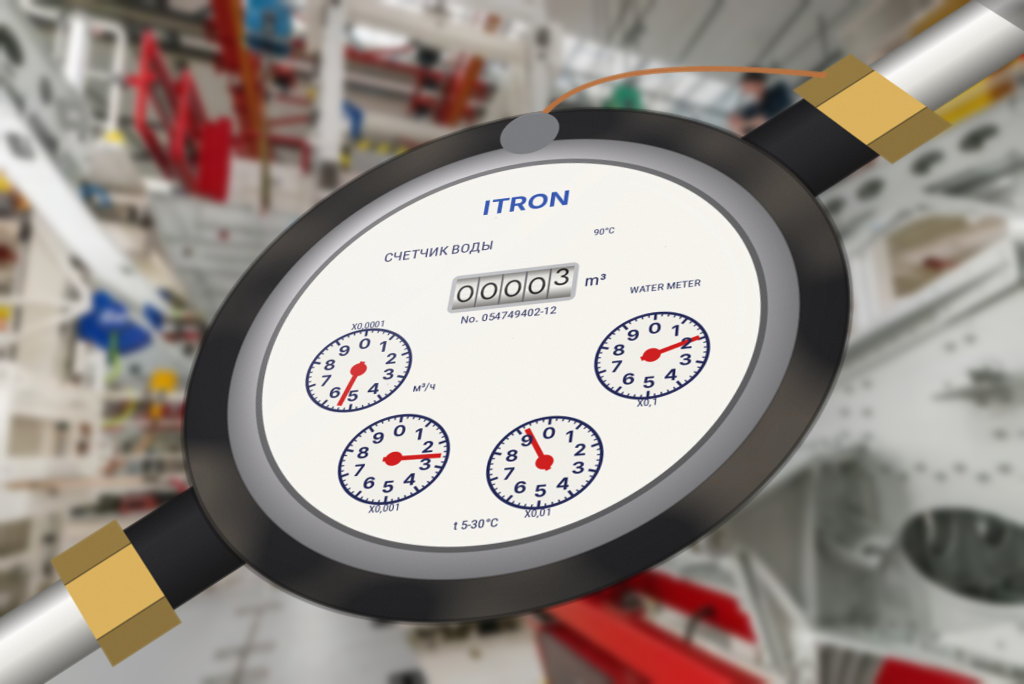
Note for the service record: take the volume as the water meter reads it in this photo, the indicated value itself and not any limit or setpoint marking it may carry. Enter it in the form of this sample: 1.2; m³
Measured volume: 3.1925; m³
